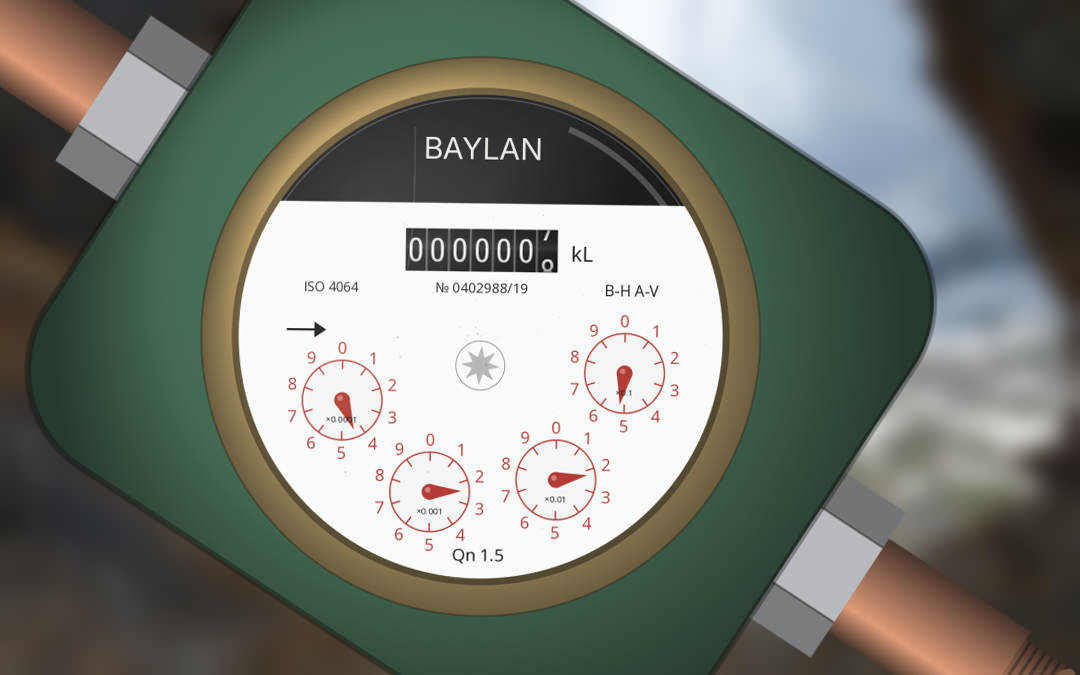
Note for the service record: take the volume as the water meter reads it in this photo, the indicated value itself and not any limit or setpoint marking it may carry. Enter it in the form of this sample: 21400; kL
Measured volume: 7.5224; kL
